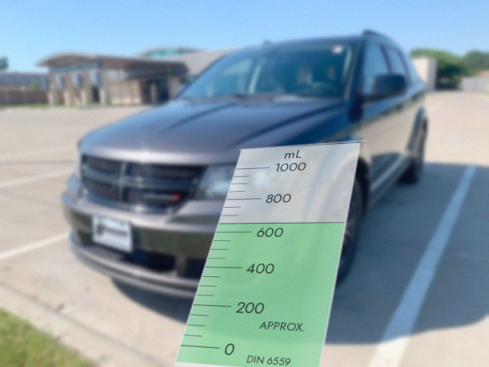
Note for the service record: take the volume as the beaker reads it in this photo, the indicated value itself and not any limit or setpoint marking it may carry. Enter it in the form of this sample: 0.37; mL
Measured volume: 650; mL
